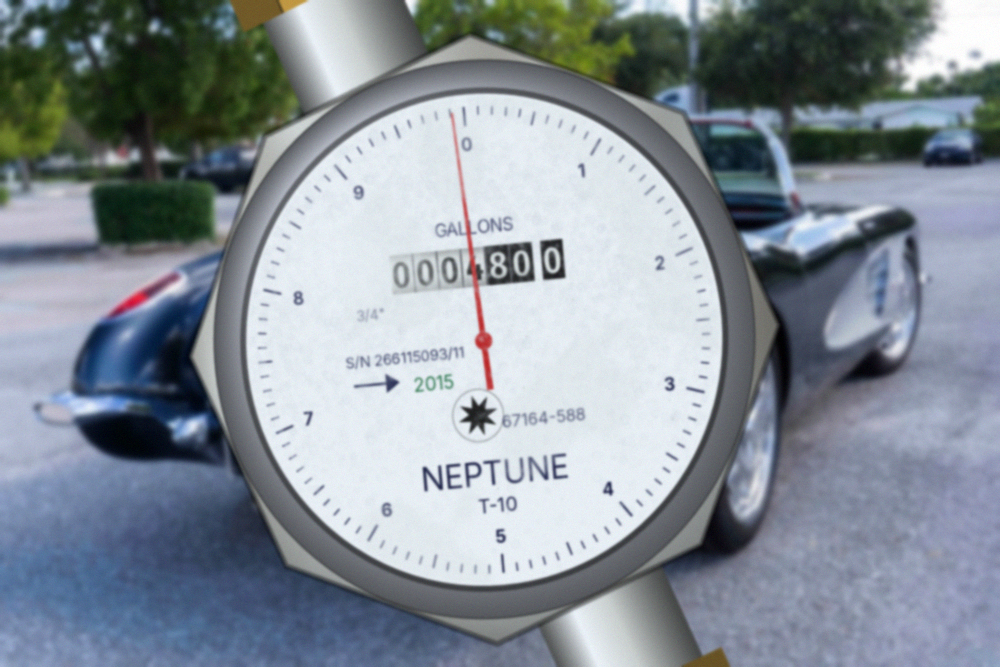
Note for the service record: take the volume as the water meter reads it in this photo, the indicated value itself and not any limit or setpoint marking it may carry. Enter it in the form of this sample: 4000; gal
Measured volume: 4799.9; gal
